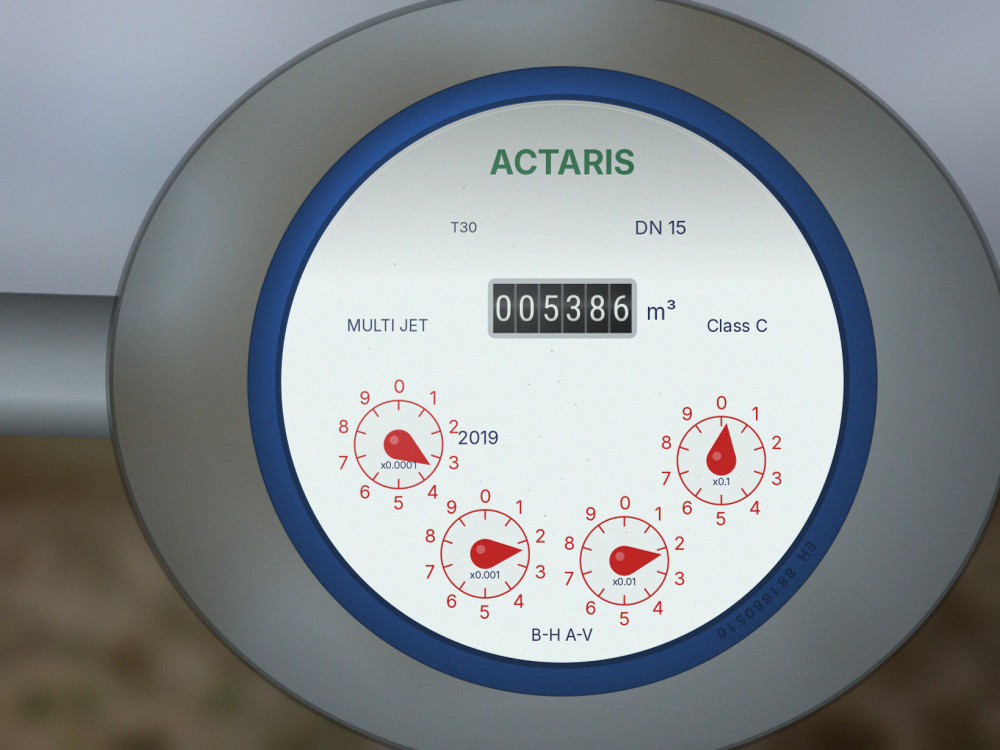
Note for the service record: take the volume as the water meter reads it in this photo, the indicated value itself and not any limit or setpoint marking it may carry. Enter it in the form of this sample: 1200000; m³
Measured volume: 5386.0223; m³
